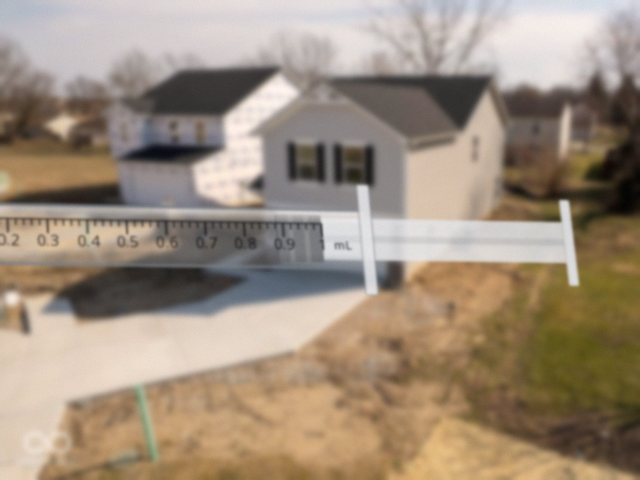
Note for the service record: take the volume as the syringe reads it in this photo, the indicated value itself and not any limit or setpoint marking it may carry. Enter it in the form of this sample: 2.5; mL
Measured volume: 0.88; mL
